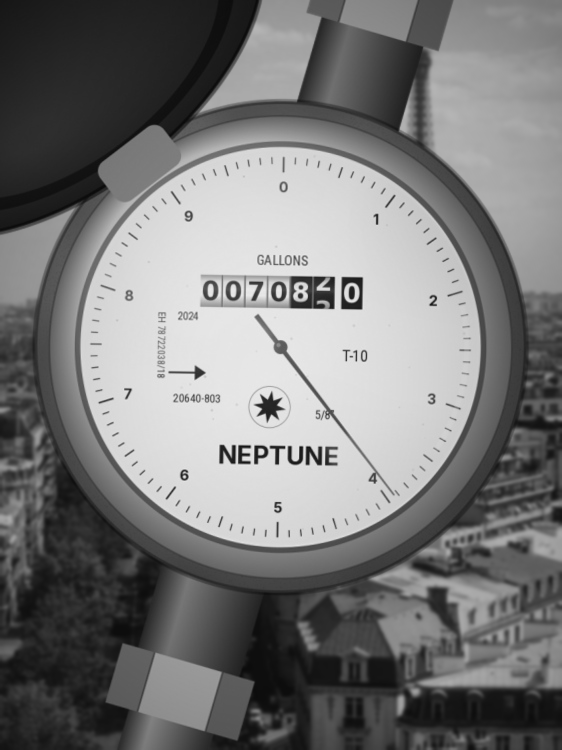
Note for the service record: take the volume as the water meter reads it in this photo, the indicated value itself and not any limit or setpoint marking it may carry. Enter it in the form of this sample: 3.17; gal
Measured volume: 70823.9; gal
